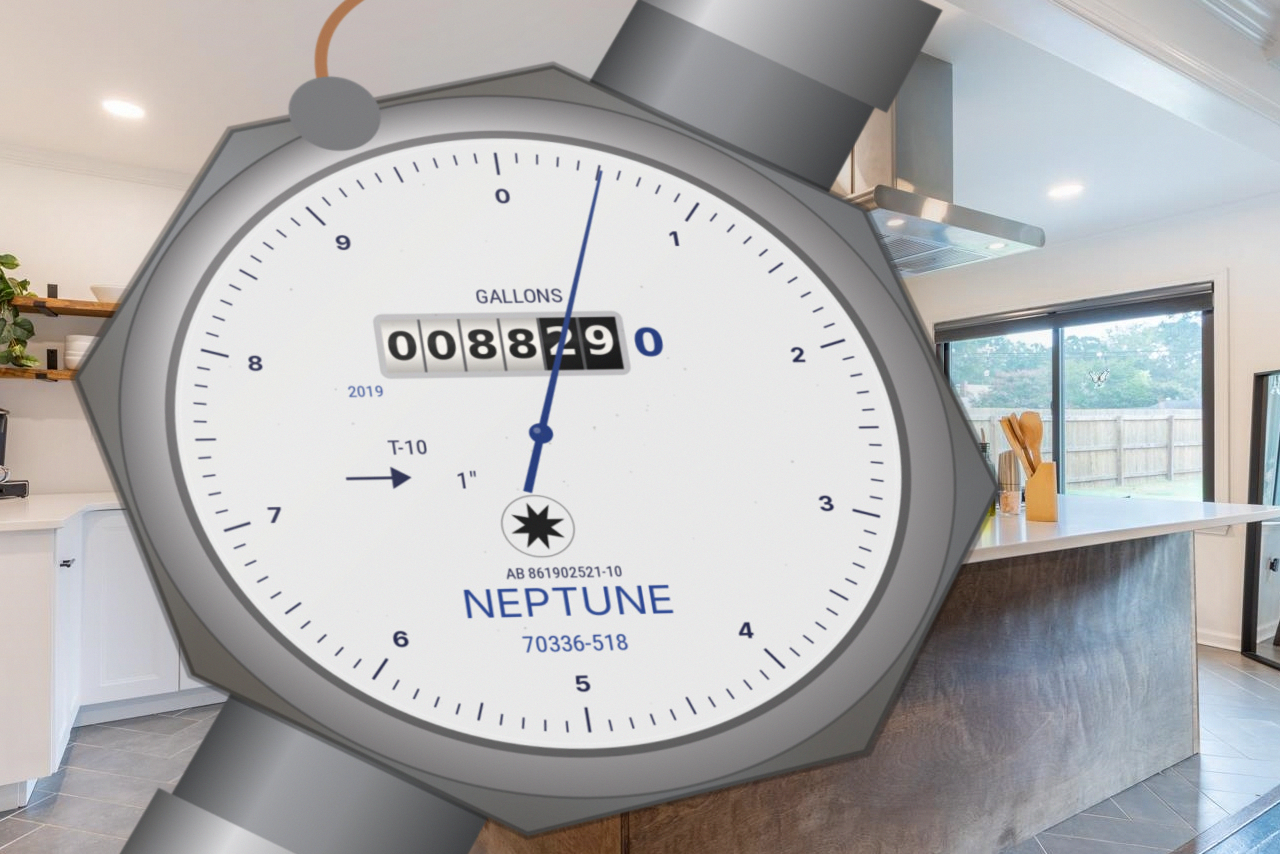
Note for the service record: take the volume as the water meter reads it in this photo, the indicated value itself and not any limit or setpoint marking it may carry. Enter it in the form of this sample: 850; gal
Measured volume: 88290.5; gal
